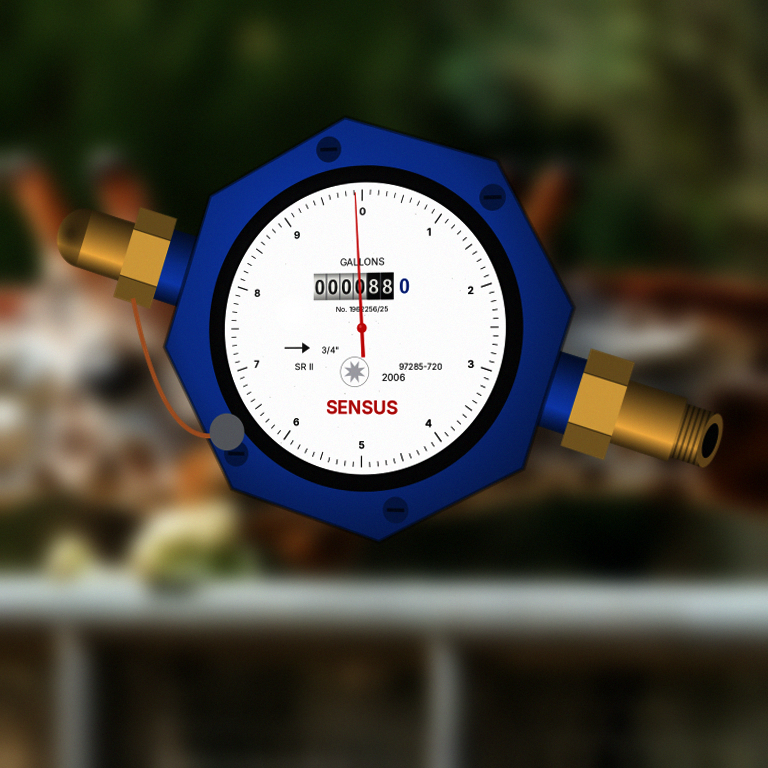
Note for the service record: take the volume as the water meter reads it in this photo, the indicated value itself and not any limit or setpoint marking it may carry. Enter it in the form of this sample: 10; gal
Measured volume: 879.9; gal
